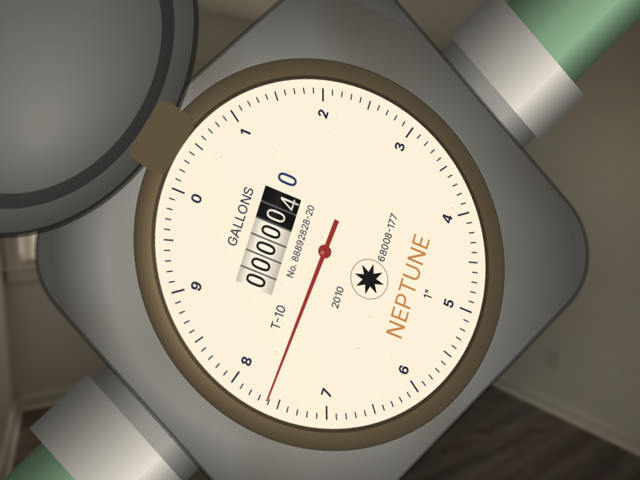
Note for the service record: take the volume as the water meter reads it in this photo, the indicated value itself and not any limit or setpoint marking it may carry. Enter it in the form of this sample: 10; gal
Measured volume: 37.6; gal
